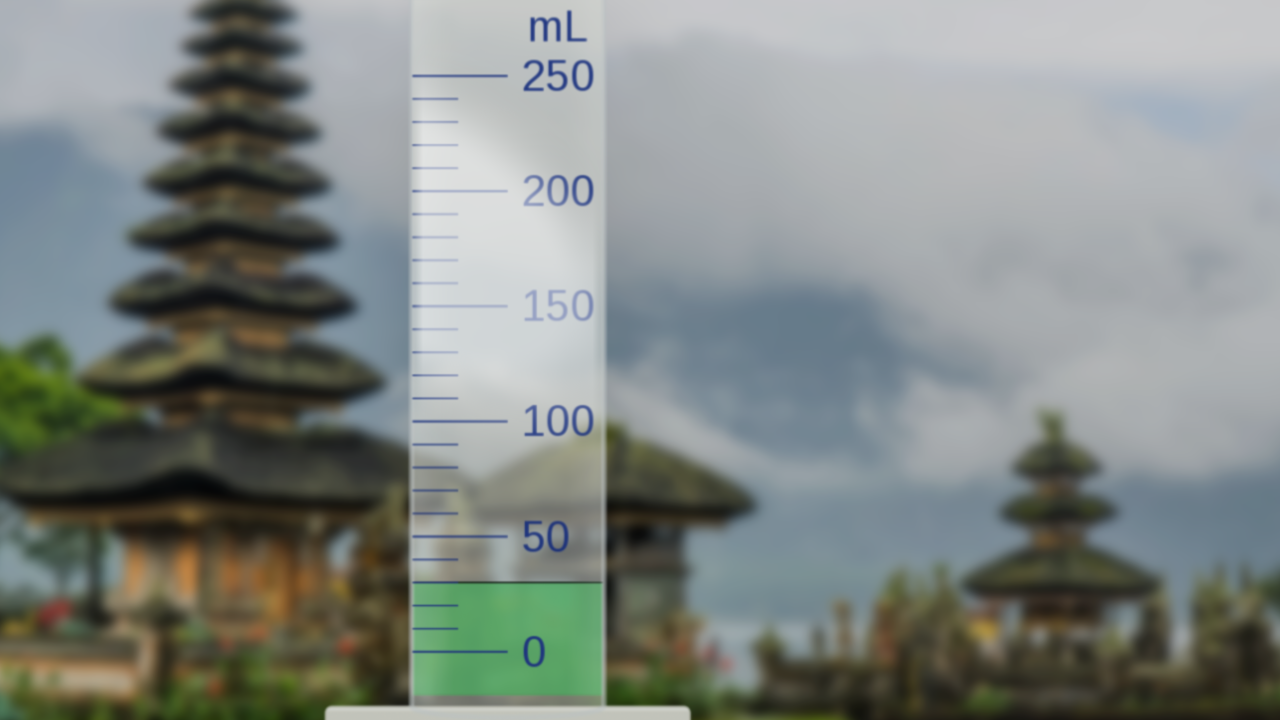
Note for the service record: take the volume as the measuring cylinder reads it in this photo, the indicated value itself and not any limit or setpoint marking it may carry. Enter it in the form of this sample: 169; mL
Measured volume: 30; mL
